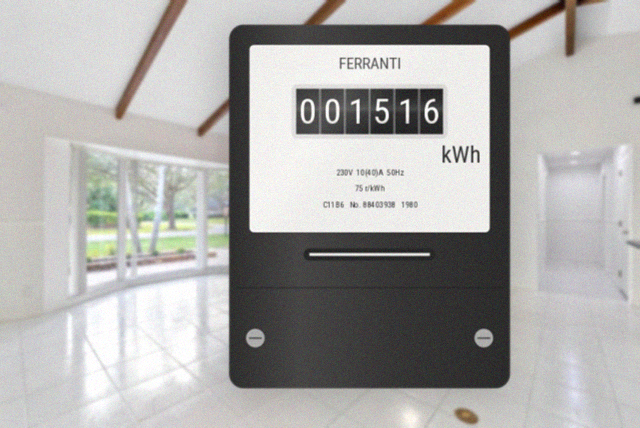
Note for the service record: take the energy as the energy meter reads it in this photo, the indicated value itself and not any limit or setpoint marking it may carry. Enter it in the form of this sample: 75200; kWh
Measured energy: 1516; kWh
